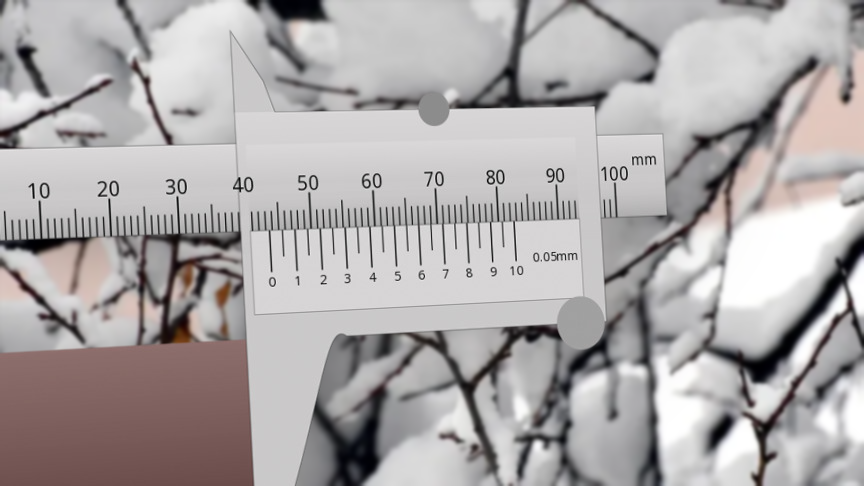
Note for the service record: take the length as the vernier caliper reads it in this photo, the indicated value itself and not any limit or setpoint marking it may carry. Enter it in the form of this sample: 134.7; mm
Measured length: 43.6; mm
